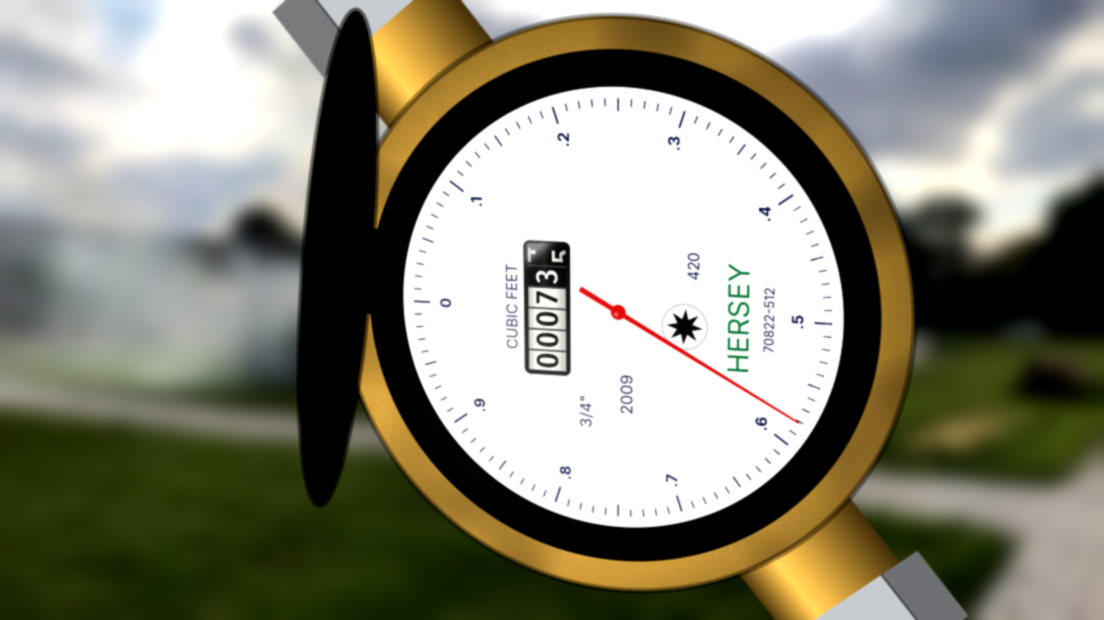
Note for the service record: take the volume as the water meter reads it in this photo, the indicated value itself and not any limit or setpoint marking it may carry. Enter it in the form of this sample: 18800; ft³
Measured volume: 734.58; ft³
